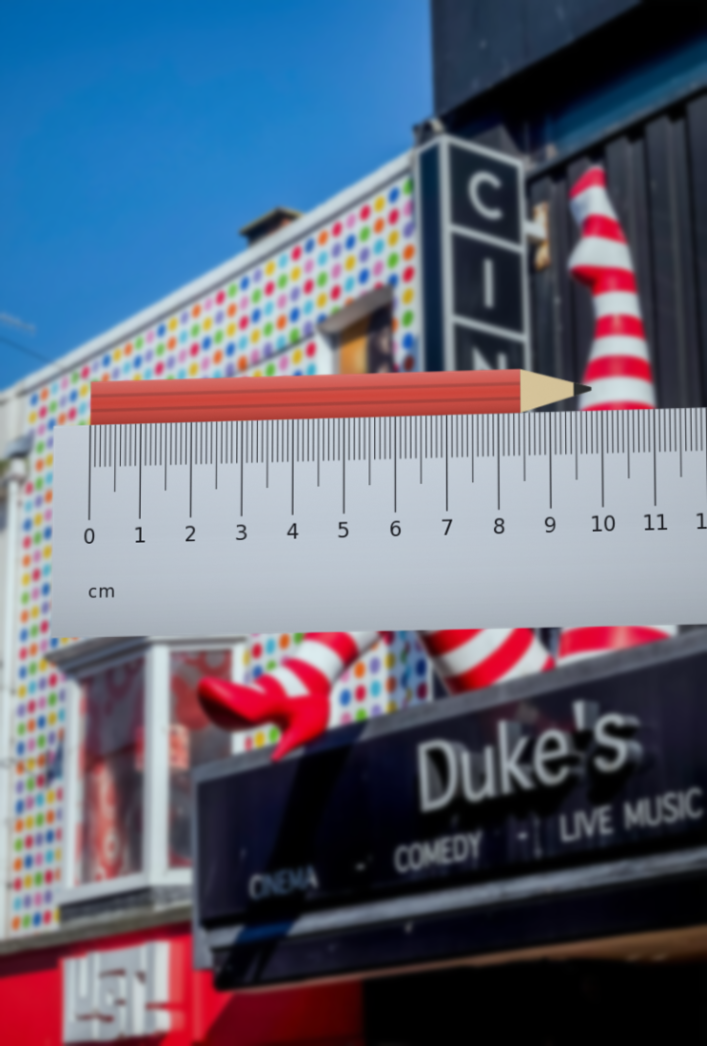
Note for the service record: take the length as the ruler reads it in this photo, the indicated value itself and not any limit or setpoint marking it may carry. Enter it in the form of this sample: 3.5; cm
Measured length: 9.8; cm
